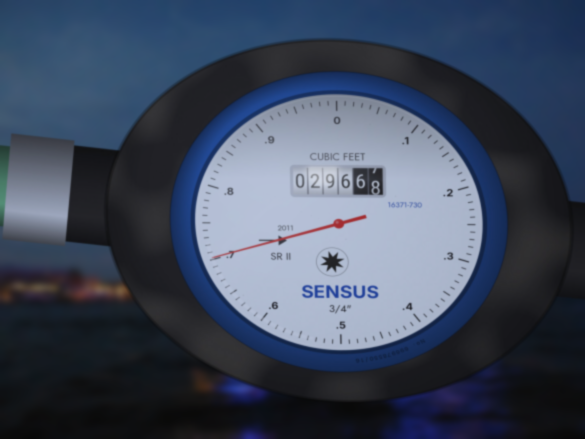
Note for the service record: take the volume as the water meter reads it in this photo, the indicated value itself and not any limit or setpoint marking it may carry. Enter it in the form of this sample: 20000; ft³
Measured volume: 29667.70; ft³
